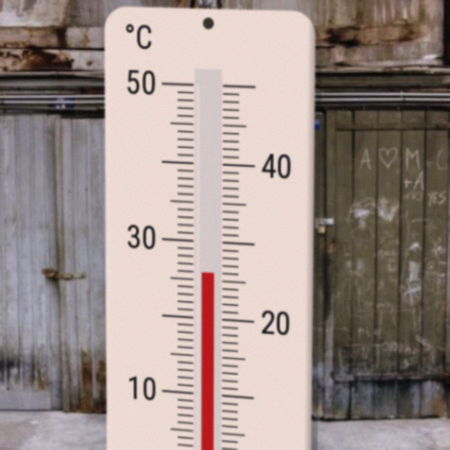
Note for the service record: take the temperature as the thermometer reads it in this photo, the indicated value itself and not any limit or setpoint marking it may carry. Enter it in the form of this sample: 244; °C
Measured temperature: 26; °C
